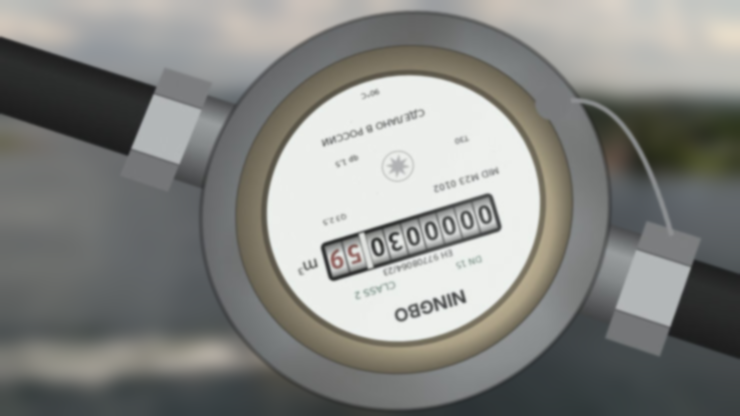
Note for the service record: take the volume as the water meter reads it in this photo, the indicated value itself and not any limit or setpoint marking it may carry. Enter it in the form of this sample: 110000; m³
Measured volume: 30.59; m³
